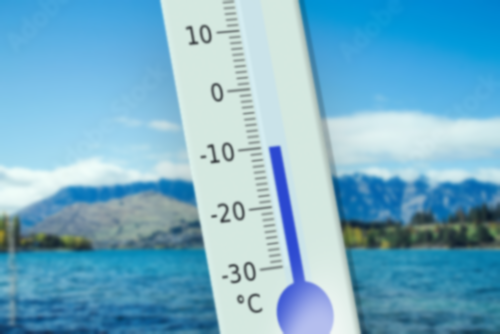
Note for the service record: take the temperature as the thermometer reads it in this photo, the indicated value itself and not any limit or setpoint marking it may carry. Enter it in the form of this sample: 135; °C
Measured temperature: -10; °C
